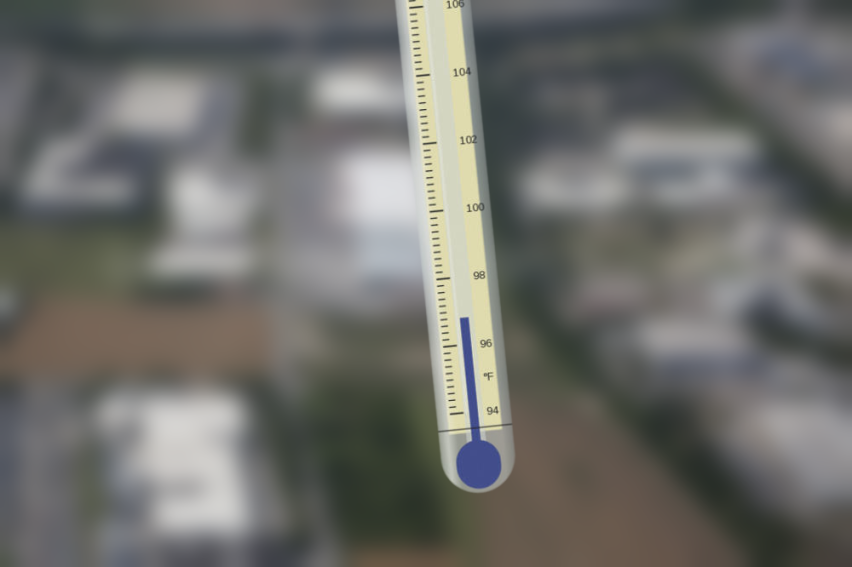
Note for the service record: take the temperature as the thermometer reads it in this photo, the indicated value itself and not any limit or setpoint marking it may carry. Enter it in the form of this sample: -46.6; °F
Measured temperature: 96.8; °F
